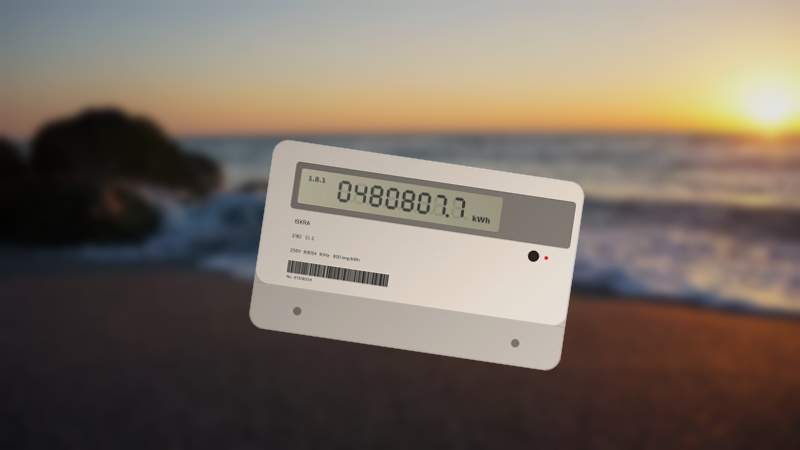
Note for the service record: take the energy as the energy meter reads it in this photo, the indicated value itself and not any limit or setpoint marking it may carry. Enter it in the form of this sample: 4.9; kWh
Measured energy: 480807.7; kWh
